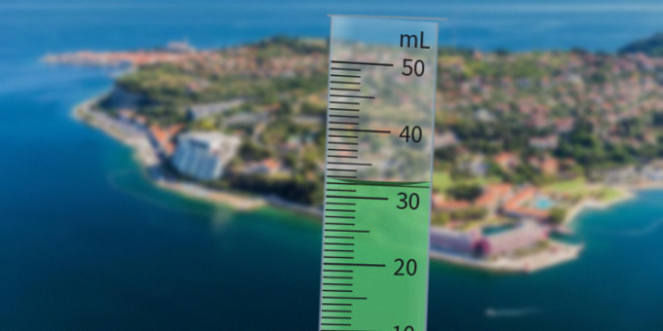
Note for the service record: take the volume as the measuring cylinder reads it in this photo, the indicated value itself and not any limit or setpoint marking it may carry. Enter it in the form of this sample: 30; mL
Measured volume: 32; mL
